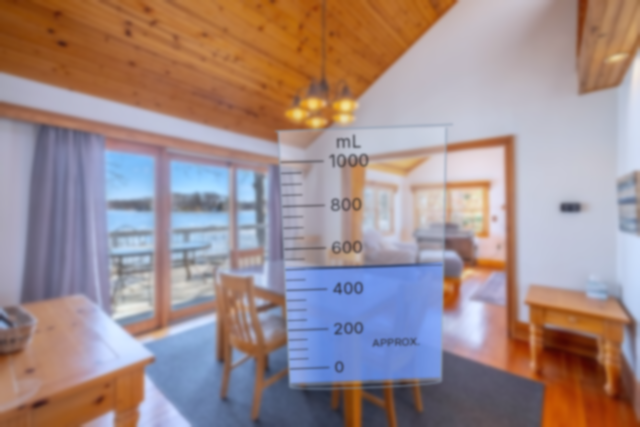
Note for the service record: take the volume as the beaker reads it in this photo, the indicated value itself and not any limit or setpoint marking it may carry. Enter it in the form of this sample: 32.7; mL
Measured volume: 500; mL
